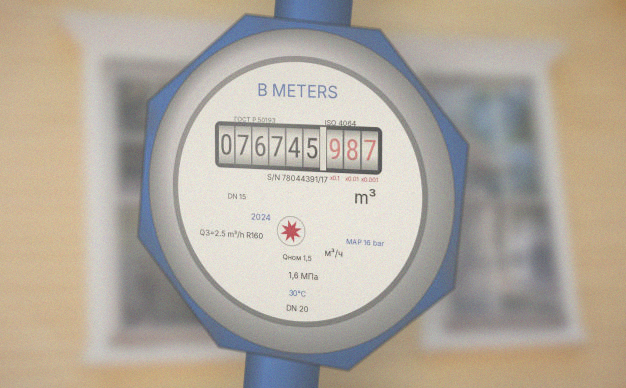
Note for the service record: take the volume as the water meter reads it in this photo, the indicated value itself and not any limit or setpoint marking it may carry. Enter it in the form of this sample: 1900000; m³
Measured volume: 76745.987; m³
